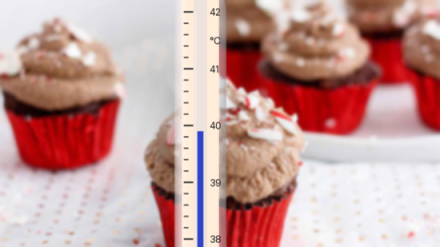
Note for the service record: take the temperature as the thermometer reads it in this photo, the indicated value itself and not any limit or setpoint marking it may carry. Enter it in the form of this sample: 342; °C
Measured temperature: 39.9; °C
